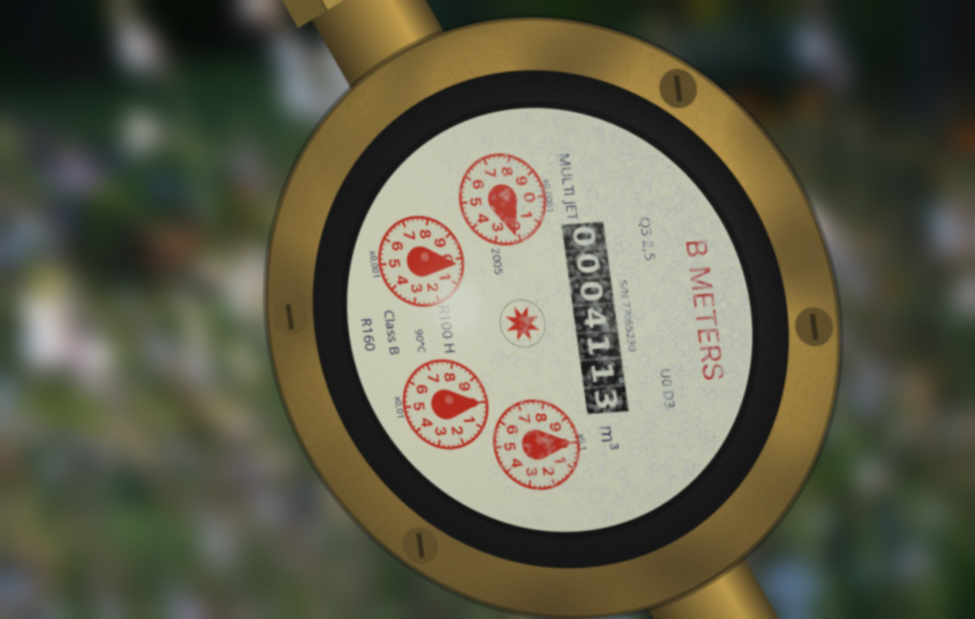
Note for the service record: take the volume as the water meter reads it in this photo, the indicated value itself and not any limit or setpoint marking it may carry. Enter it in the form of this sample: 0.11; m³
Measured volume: 4113.0002; m³
